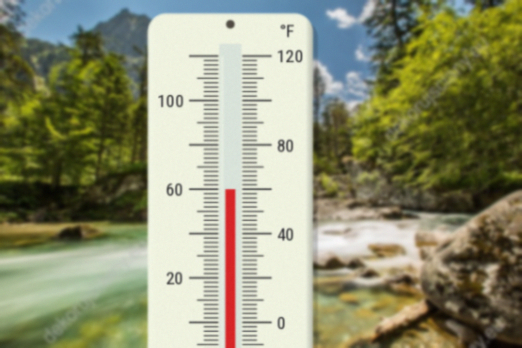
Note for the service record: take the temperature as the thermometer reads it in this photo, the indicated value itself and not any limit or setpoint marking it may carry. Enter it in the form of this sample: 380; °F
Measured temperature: 60; °F
